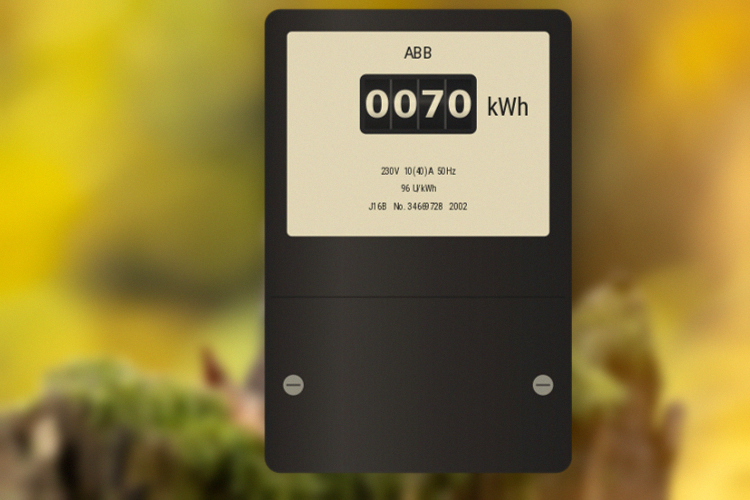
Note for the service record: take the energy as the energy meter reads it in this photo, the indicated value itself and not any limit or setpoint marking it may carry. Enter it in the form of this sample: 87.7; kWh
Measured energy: 70; kWh
